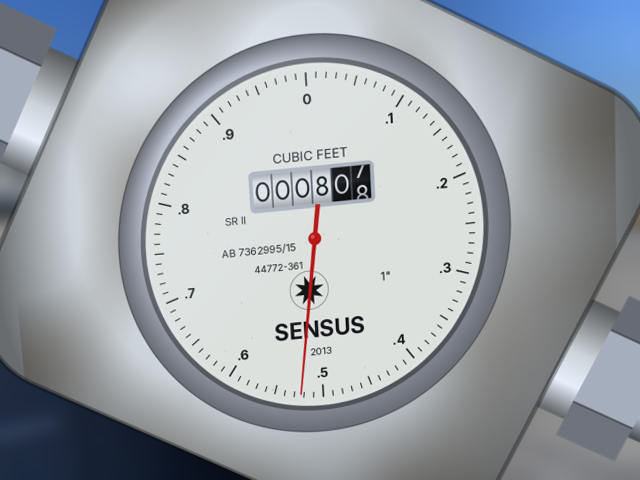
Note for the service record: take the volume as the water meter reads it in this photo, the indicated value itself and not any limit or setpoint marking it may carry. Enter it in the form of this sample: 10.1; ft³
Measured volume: 807.52; ft³
